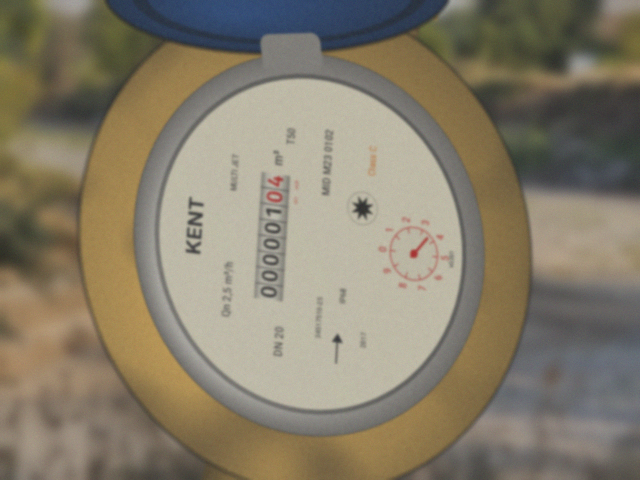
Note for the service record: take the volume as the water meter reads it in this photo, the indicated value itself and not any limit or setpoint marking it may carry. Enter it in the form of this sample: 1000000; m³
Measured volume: 1.043; m³
